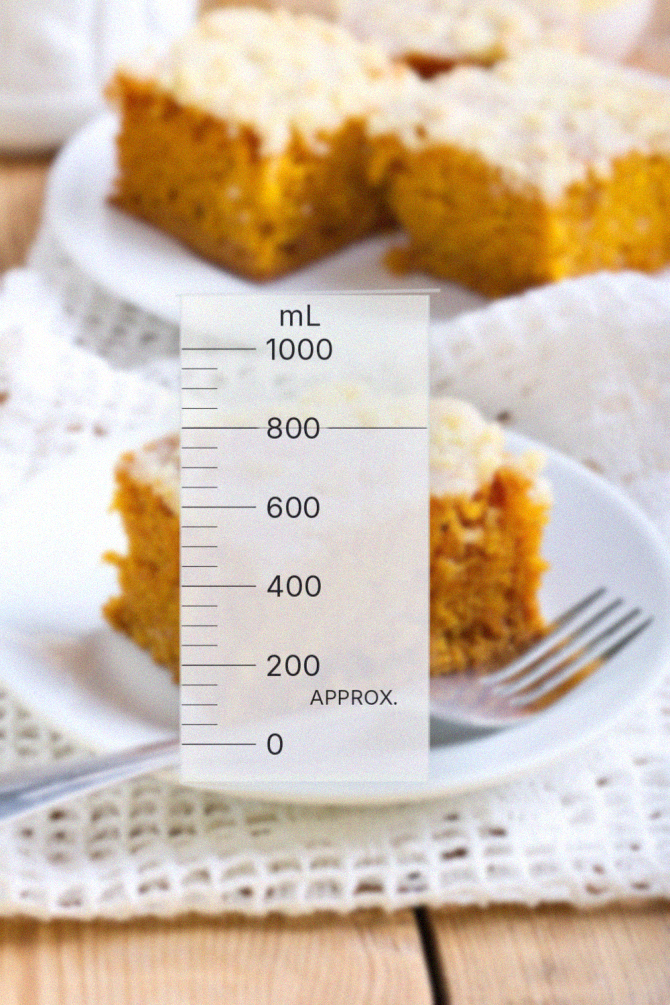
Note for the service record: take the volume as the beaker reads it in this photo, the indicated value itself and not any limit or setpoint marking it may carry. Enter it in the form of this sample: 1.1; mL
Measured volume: 800; mL
